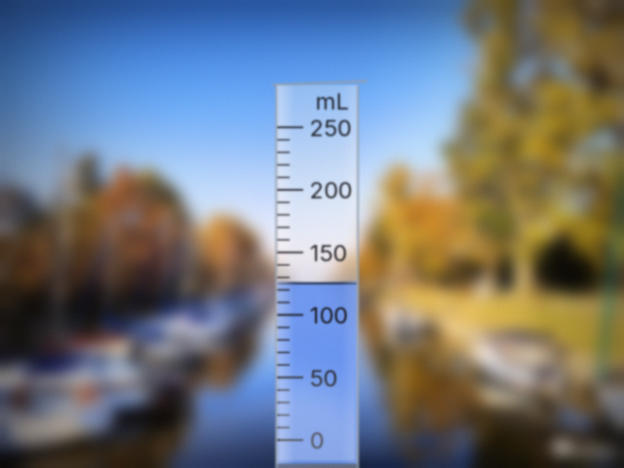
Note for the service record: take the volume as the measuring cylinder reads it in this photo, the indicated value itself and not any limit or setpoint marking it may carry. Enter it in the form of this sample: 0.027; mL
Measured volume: 125; mL
